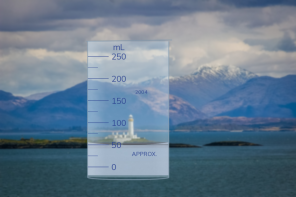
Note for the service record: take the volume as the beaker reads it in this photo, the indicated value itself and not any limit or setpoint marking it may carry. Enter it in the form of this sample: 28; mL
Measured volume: 50; mL
